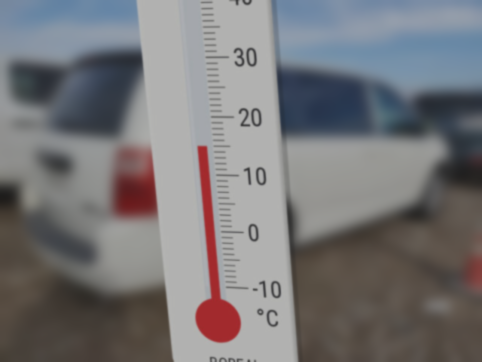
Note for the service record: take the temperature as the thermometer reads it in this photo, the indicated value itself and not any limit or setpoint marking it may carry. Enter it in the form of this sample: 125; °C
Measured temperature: 15; °C
